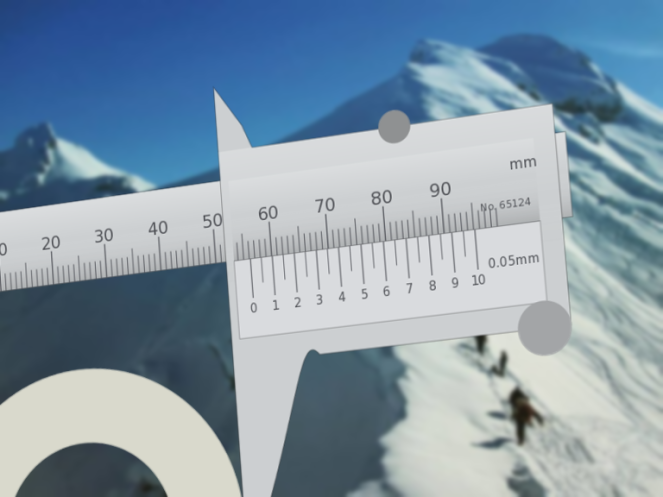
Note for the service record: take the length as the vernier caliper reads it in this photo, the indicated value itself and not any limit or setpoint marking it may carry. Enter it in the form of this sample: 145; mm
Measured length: 56.2; mm
